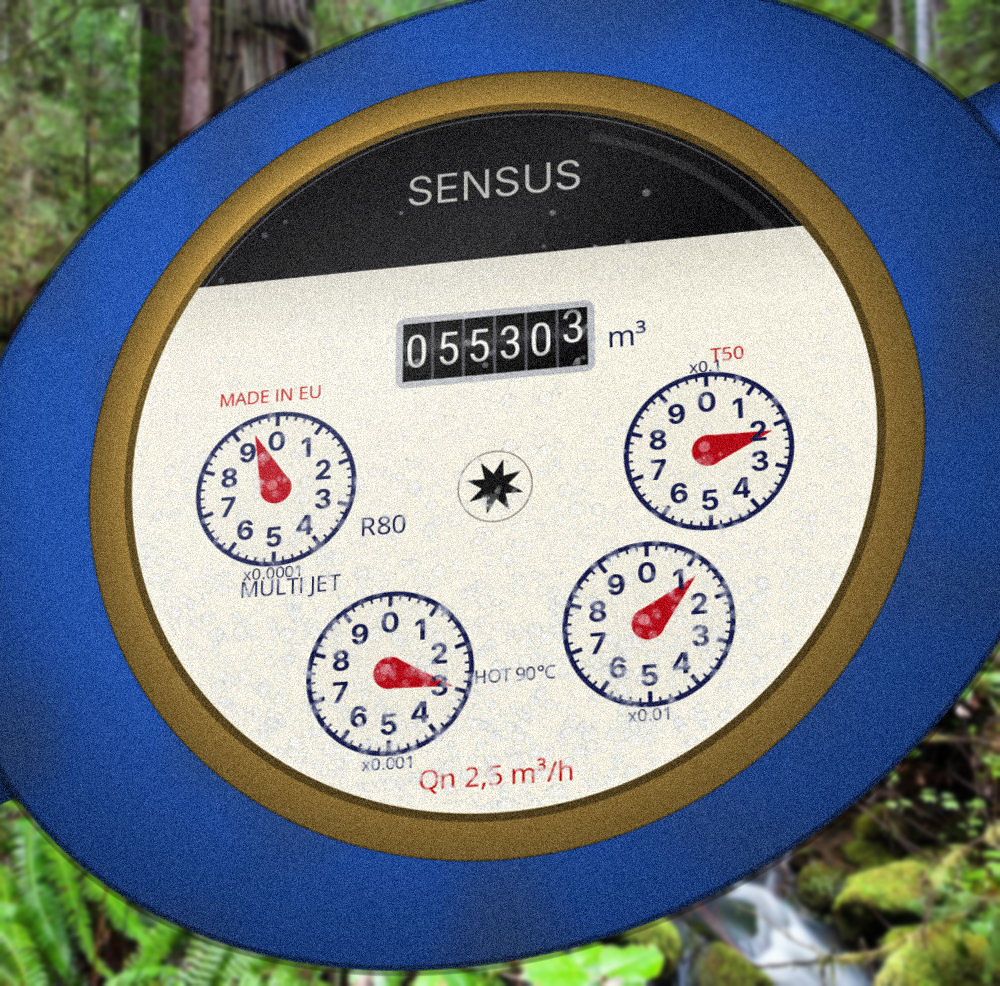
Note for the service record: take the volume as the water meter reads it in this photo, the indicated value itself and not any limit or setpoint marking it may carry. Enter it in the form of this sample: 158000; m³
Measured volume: 55303.2129; m³
